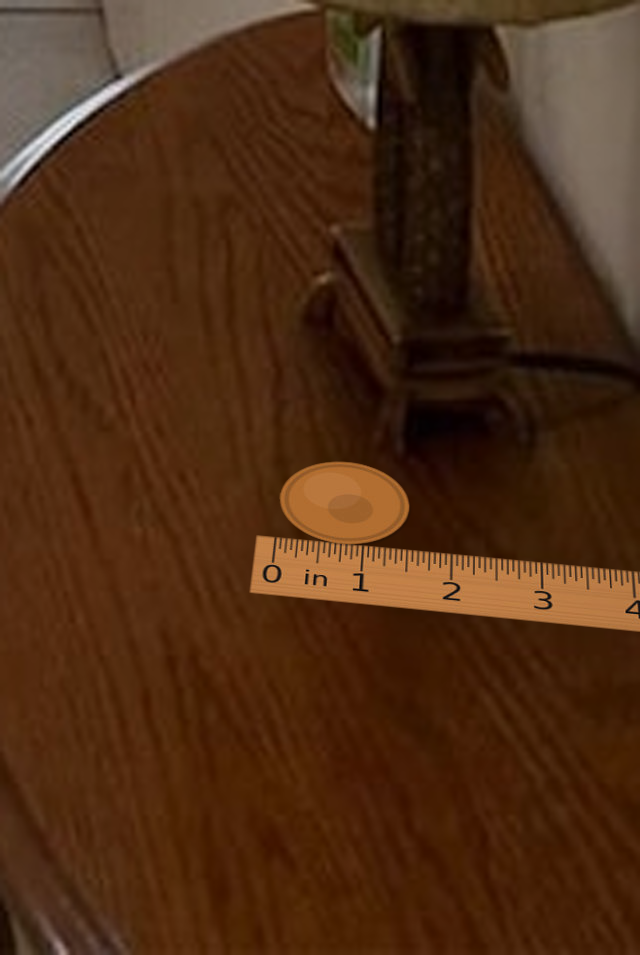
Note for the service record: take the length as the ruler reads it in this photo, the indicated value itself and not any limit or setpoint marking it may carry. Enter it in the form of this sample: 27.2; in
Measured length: 1.5; in
